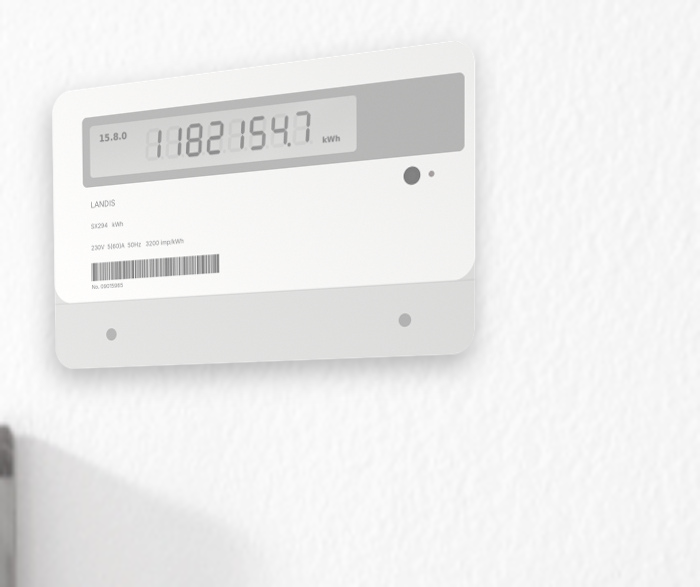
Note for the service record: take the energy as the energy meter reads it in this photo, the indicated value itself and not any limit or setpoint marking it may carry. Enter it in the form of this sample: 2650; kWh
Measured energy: 1182154.7; kWh
